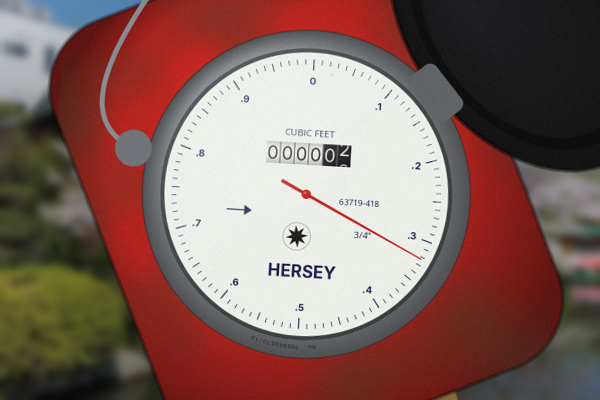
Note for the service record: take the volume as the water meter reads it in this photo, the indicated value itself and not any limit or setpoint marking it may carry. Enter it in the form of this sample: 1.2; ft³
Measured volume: 2.32; ft³
